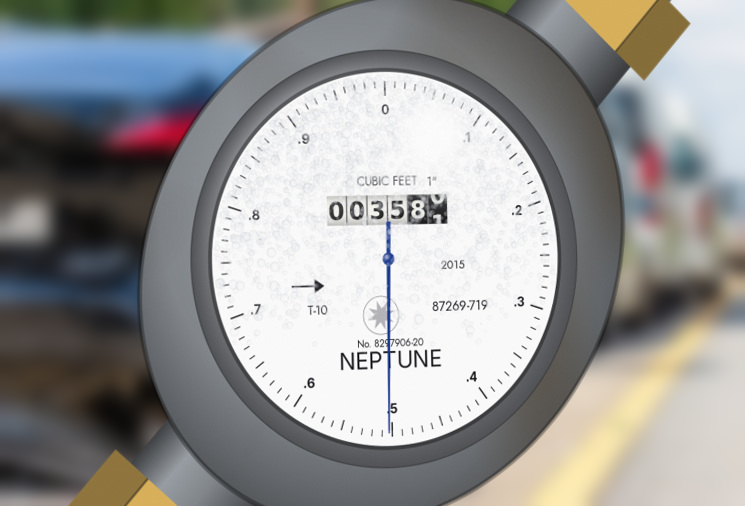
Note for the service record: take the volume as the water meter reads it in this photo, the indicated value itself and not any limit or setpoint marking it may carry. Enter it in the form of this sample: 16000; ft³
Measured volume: 3580.50; ft³
